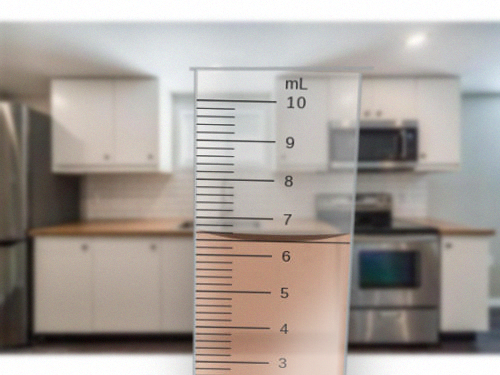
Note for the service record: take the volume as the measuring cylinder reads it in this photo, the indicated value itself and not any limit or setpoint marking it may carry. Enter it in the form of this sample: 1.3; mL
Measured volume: 6.4; mL
